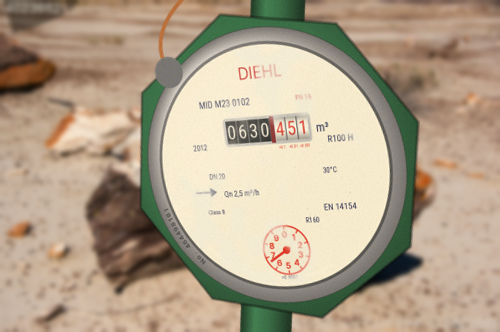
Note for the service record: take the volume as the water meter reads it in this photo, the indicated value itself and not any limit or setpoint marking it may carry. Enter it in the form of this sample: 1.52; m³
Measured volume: 630.4516; m³
